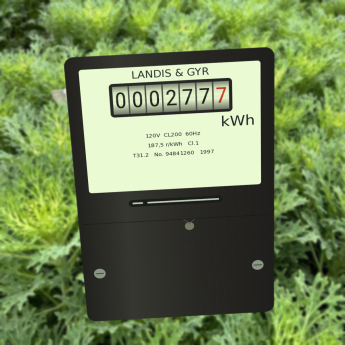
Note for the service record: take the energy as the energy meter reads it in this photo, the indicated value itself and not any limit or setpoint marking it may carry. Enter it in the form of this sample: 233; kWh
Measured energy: 277.7; kWh
